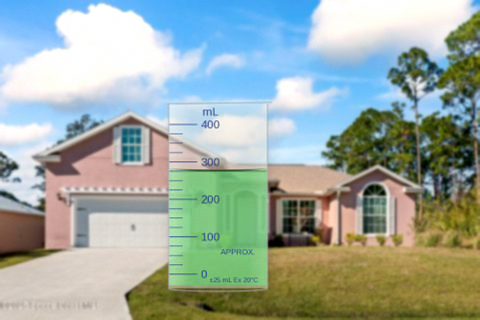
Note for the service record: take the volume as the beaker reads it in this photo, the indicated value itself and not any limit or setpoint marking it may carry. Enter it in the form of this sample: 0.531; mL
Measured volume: 275; mL
